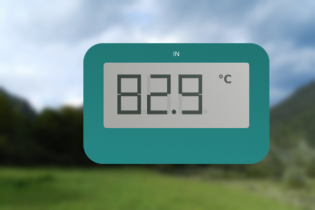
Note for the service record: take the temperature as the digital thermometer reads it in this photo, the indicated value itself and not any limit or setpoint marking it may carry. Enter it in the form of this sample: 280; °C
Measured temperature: 82.9; °C
